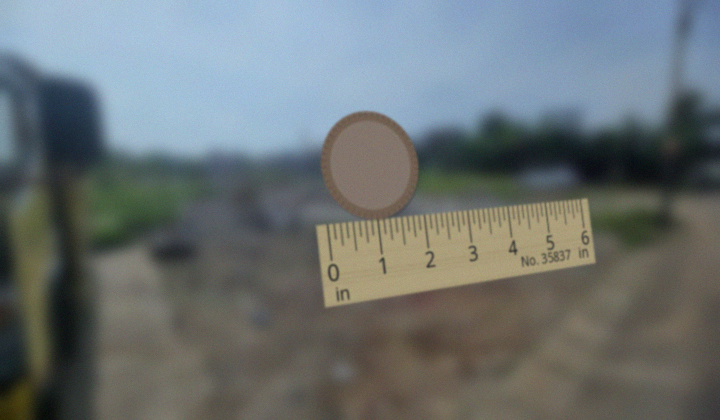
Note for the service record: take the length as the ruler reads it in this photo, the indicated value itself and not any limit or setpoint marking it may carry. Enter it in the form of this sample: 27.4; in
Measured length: 2; in
